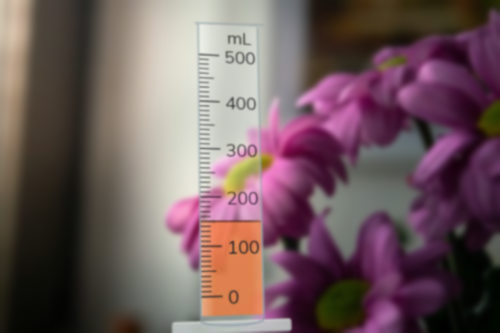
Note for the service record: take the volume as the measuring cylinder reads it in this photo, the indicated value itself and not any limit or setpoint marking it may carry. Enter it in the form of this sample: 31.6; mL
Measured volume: 150; mL
